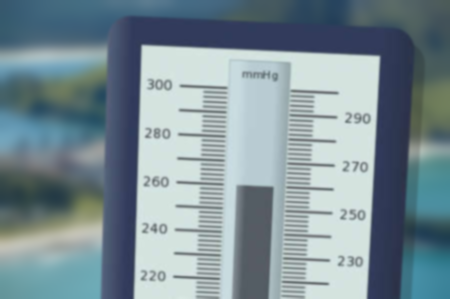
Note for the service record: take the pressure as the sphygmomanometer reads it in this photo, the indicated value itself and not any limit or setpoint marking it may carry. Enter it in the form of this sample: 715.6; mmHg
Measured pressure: 260; mmHg
